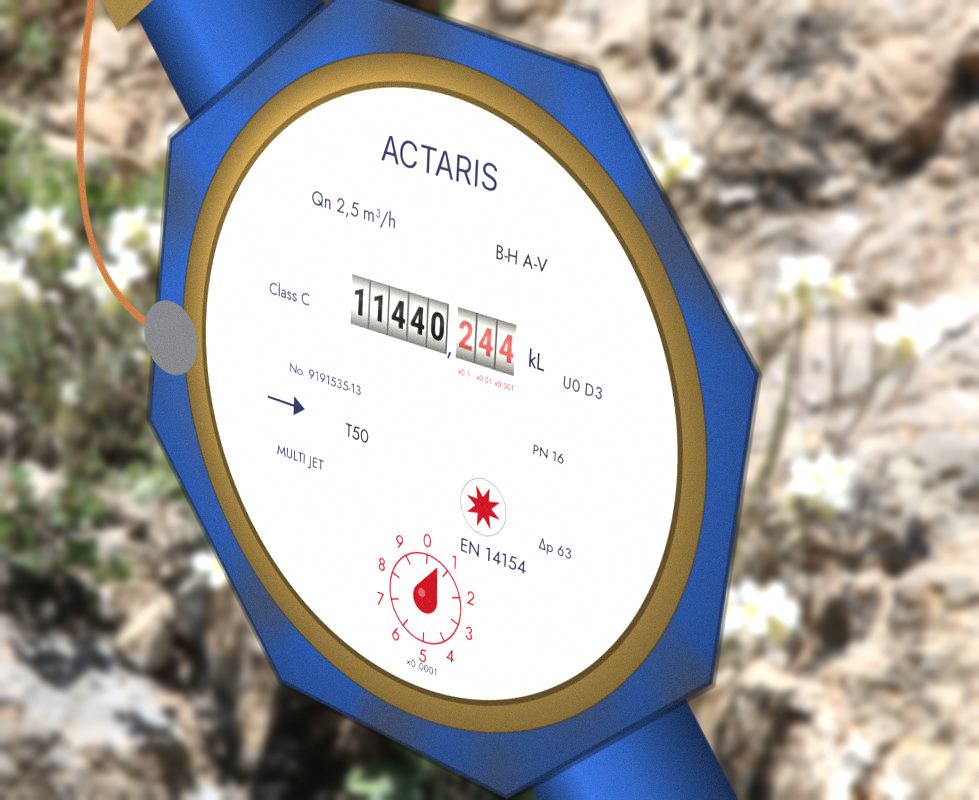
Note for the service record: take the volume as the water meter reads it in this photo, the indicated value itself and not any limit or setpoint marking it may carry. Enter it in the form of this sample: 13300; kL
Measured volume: 11440.2440; kL
